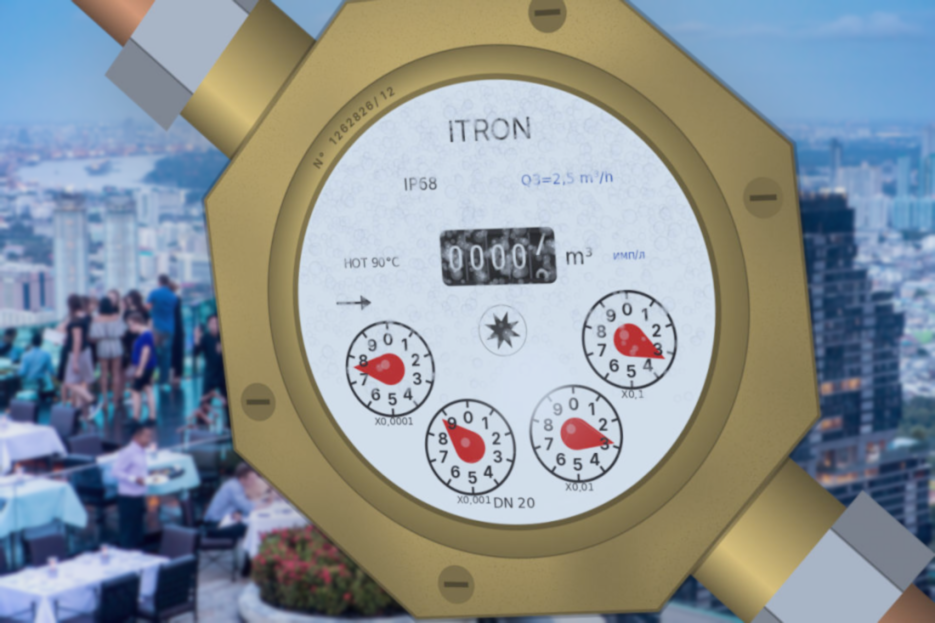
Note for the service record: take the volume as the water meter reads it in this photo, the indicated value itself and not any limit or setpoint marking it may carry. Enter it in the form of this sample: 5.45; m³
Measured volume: 7.3287; m³
